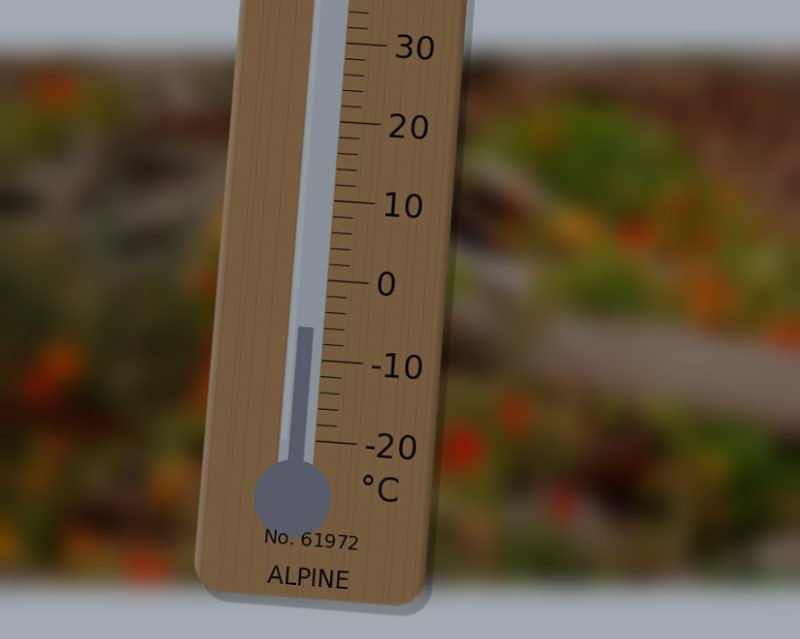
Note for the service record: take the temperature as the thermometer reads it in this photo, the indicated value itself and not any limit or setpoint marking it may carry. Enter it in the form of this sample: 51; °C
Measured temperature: -6; °C
